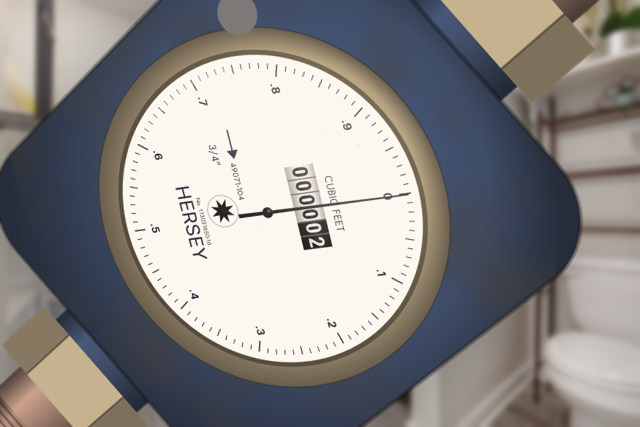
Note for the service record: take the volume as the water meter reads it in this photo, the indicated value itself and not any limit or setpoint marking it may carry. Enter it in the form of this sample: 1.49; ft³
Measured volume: 2.00; ft³
